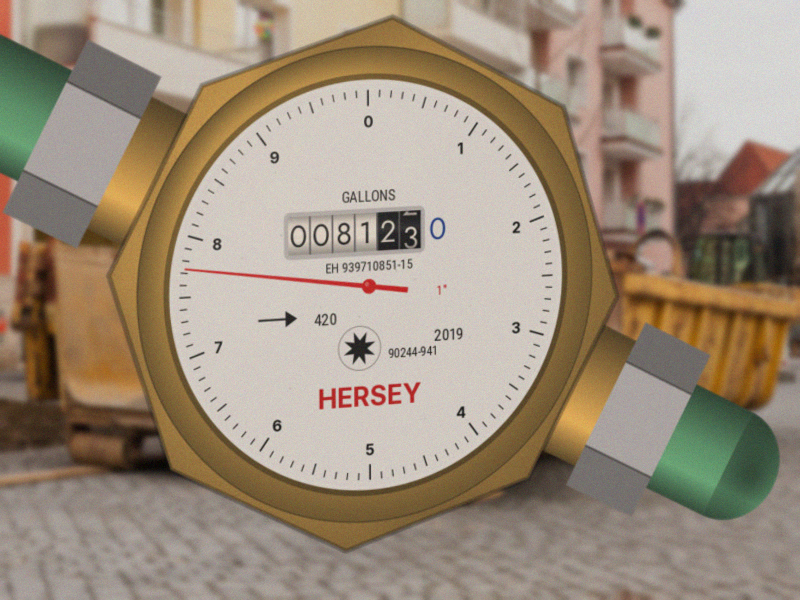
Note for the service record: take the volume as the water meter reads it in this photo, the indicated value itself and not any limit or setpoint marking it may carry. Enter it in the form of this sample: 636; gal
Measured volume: 81227.7; gal
